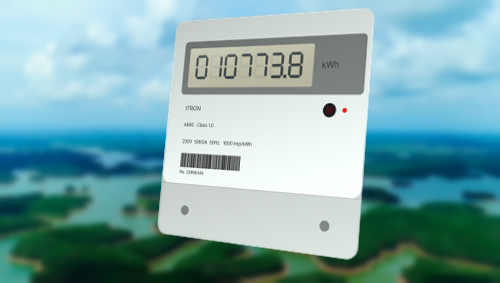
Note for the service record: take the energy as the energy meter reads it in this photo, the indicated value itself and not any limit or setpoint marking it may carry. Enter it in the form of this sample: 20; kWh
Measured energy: 10773.8; kWh
